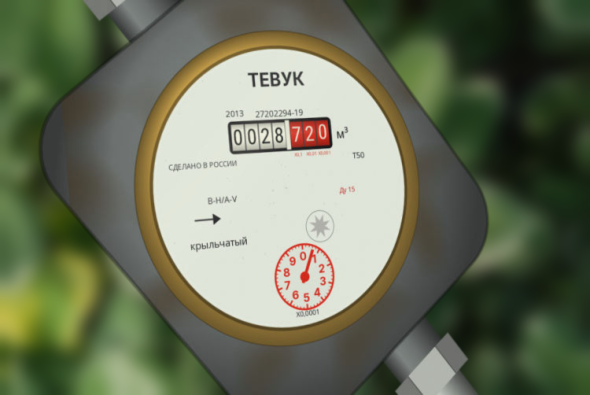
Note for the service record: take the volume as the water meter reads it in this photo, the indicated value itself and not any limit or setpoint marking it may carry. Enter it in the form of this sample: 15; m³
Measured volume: 28.7200; m³
